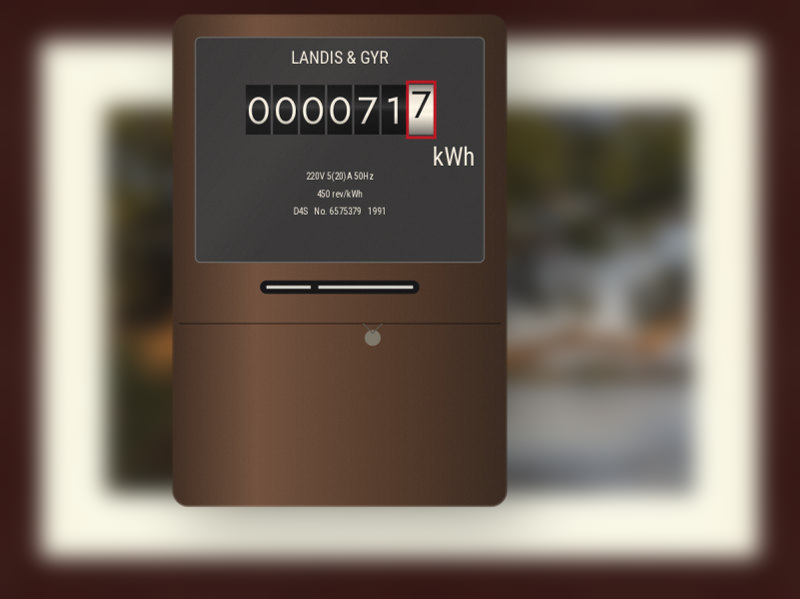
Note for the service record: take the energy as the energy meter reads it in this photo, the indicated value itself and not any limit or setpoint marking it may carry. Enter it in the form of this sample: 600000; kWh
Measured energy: 71.7; kWh
